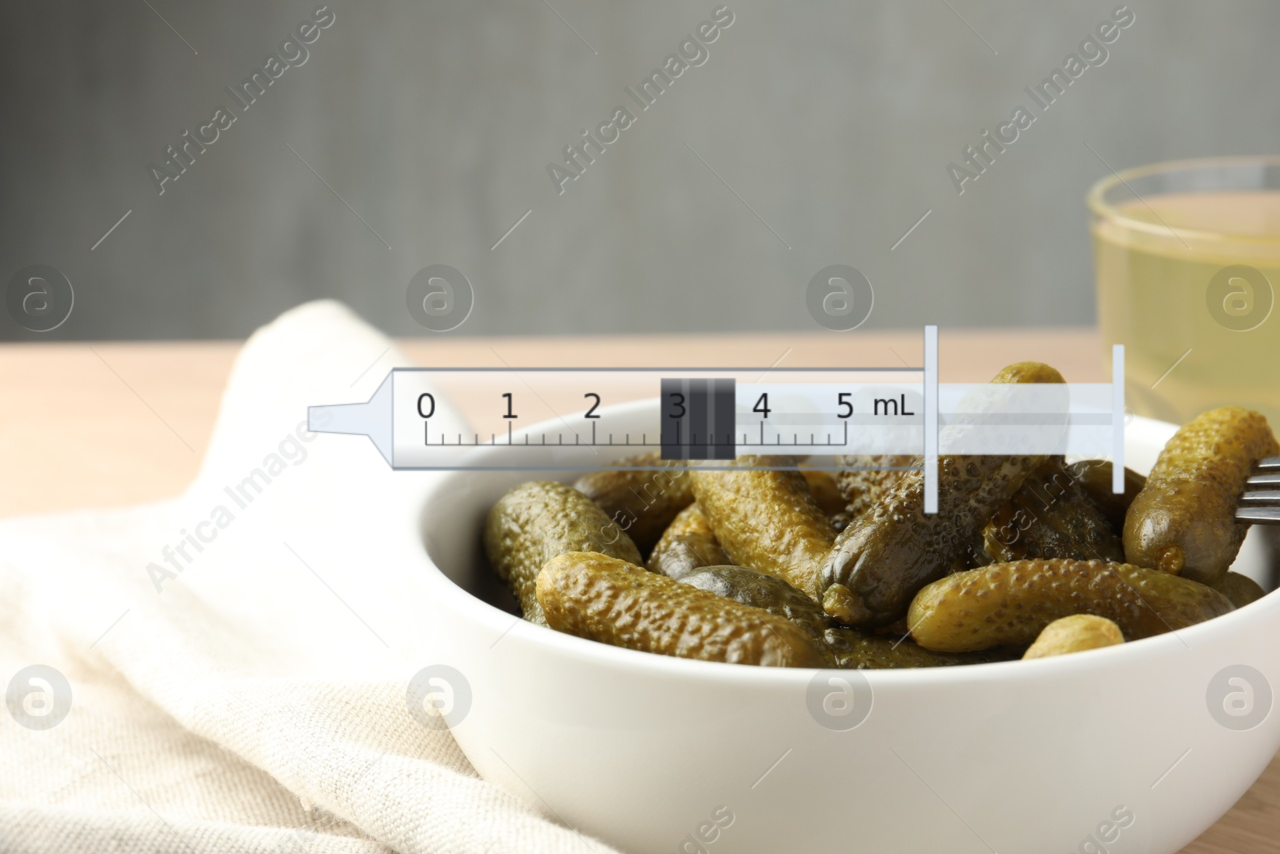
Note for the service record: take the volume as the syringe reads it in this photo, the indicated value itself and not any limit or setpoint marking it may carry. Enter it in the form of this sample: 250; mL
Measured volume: 2.8; mL
